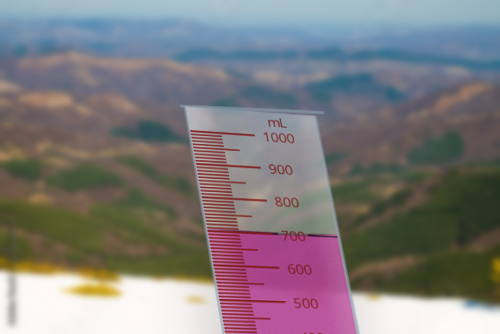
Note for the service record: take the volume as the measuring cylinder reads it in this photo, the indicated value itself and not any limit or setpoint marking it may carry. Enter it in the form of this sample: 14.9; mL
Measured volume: 700; mL
